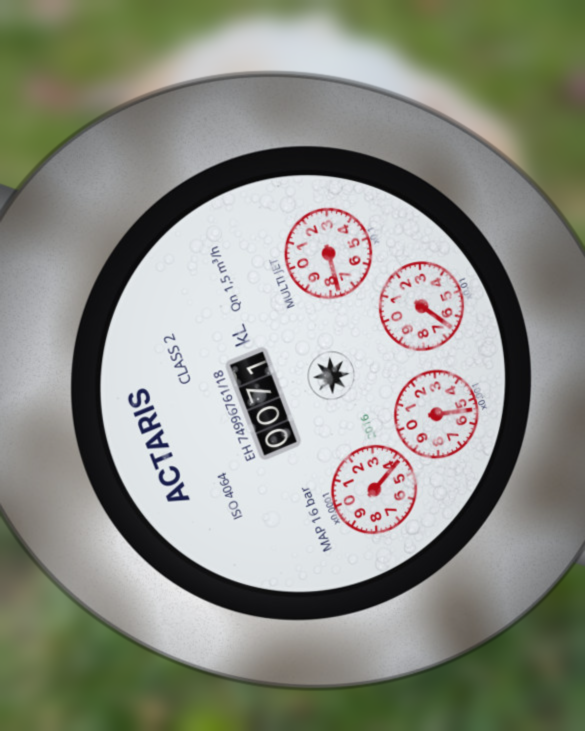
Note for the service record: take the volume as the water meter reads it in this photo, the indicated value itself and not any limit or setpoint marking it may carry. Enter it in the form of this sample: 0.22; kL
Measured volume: 70.7654; kL
